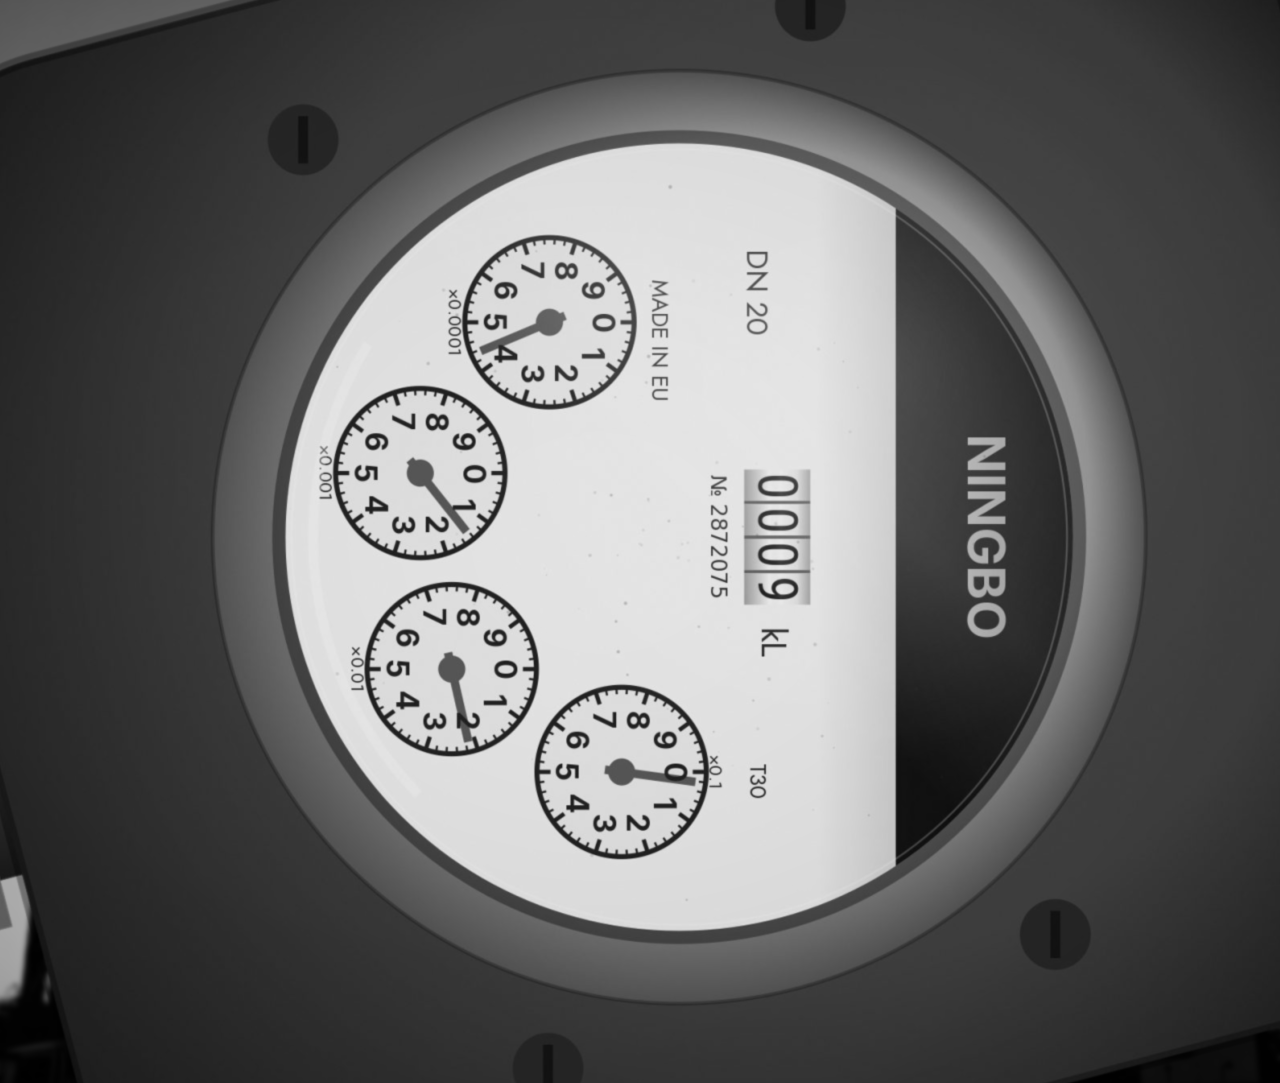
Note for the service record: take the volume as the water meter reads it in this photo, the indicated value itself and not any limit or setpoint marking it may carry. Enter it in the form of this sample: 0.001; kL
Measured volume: 9.0214; kL
